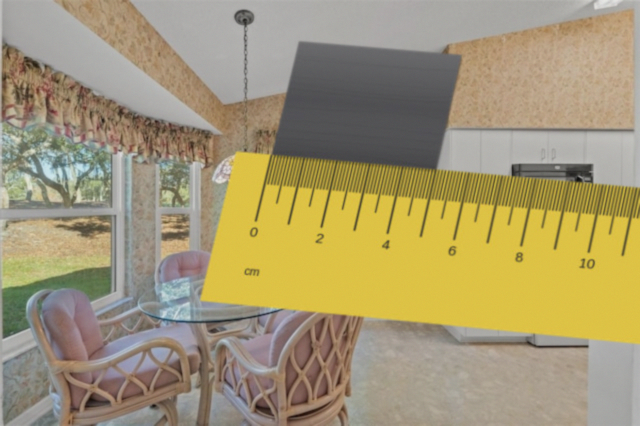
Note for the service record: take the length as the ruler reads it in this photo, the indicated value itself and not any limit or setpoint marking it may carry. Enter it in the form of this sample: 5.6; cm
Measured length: 5; cm
